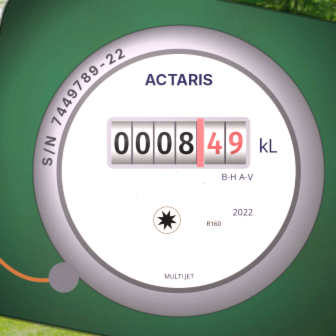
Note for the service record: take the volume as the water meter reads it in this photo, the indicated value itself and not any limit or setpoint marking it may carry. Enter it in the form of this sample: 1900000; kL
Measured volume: 8.49; kL
